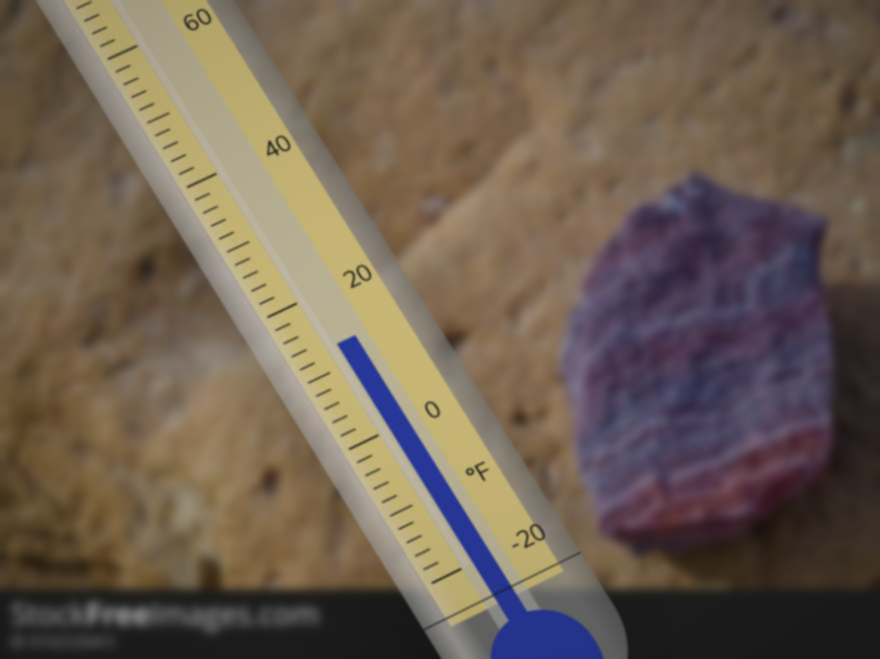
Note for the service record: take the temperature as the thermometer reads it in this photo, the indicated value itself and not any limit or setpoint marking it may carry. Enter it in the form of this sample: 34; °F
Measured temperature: 13; °F
